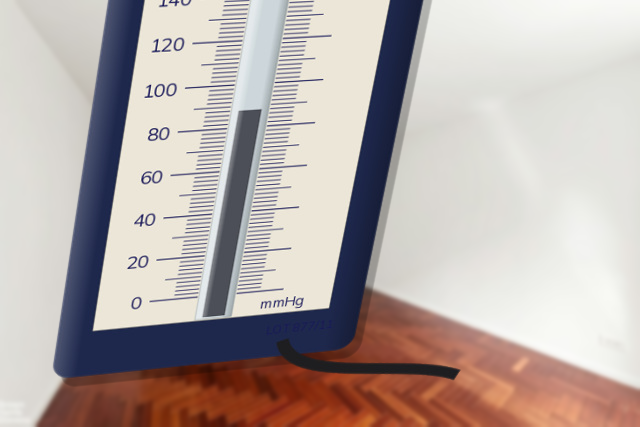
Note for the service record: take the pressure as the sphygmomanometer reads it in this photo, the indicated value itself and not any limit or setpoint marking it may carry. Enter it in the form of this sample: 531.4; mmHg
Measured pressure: 88; mmHg
